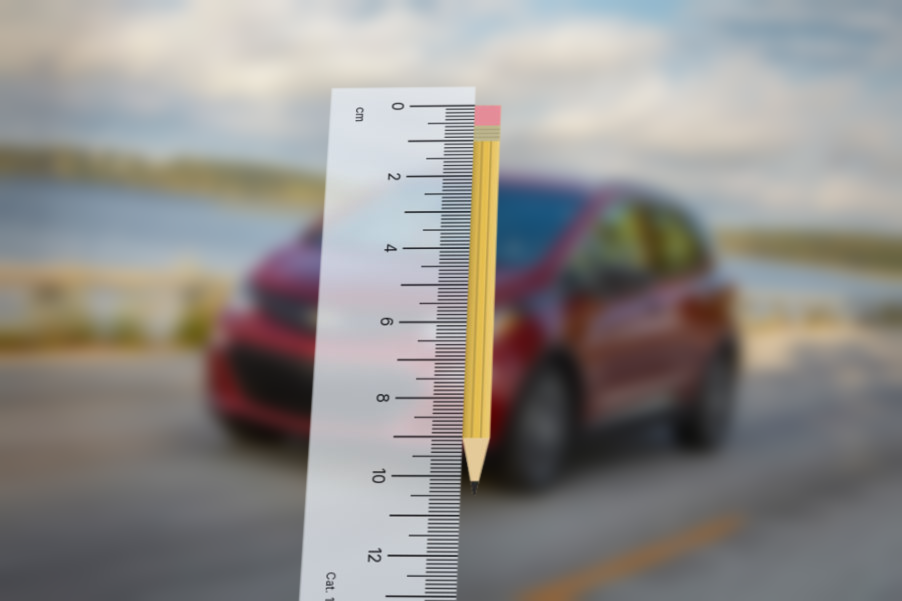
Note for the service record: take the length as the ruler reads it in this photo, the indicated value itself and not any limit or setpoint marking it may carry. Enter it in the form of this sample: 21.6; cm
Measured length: 10.5; cm
